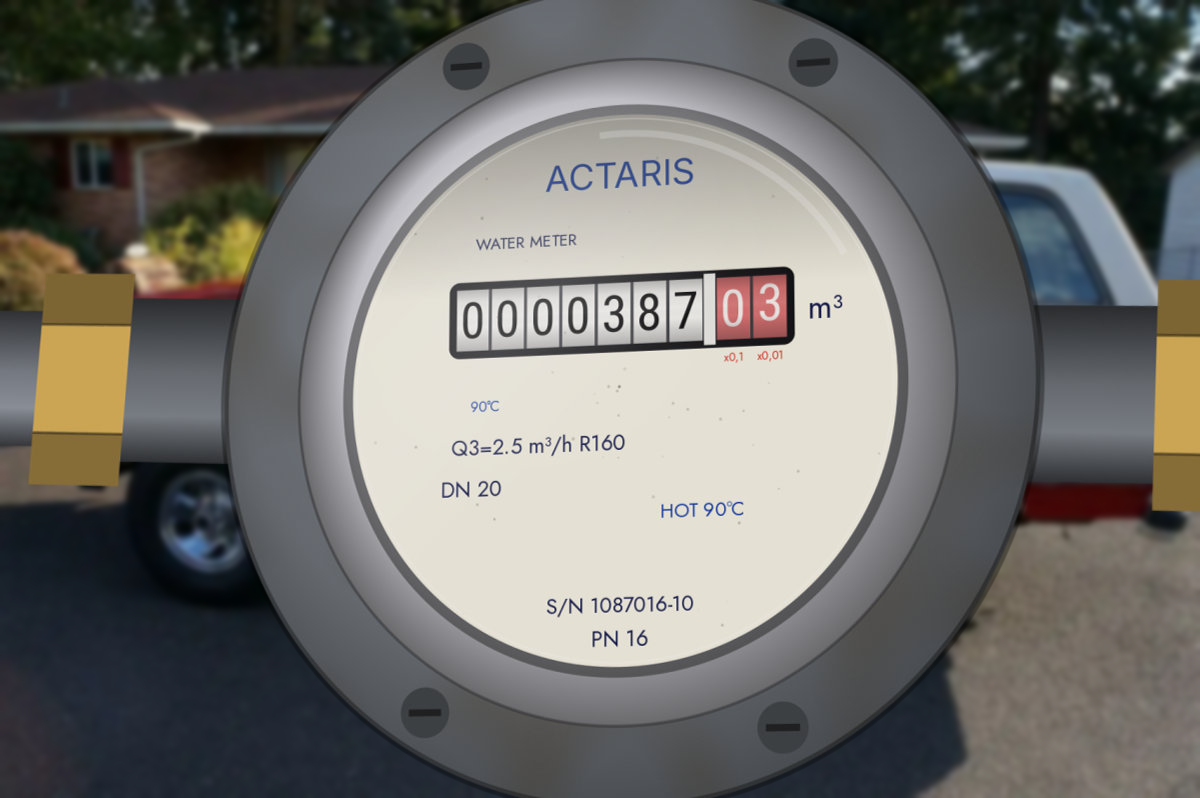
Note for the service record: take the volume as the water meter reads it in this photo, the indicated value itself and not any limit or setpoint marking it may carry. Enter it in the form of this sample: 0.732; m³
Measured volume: 387.03; m³
